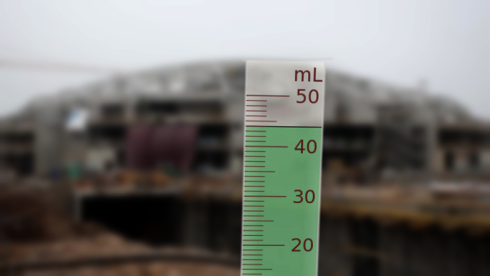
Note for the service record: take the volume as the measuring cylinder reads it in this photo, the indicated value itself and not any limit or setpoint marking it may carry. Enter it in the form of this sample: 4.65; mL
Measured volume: 44; mL
